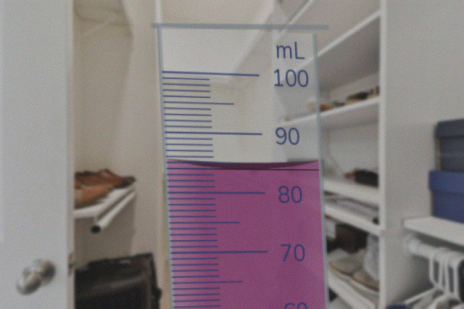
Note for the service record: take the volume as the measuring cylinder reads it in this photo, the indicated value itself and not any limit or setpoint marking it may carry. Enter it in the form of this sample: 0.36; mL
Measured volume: 84; mL
